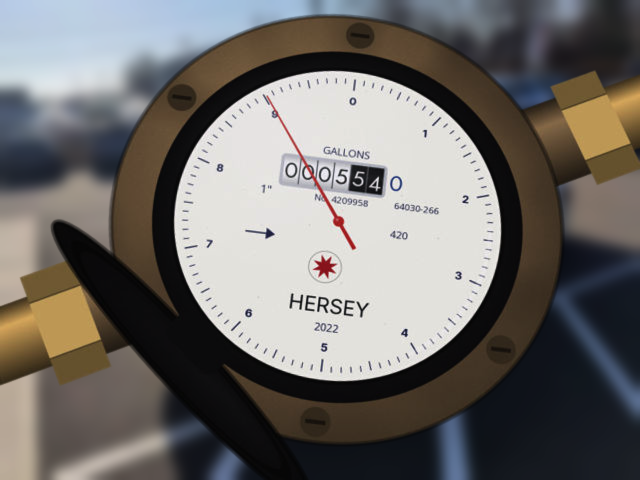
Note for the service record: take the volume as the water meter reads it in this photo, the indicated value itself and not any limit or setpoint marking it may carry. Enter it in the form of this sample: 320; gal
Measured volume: 5539.0; gal
